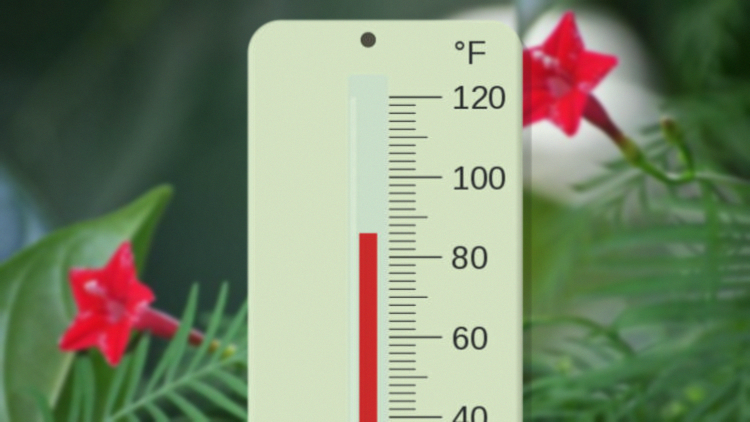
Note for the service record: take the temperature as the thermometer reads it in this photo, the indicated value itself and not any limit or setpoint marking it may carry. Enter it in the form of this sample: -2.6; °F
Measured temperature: 86; °F
